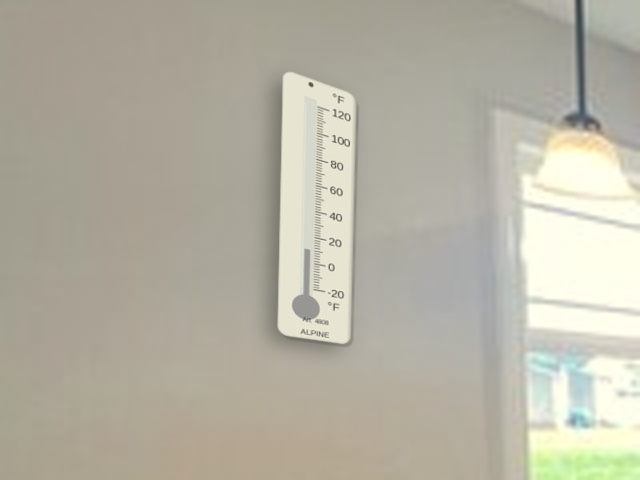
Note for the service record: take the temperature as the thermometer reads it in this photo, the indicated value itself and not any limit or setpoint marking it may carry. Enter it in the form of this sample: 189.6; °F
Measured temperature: 10; °F
